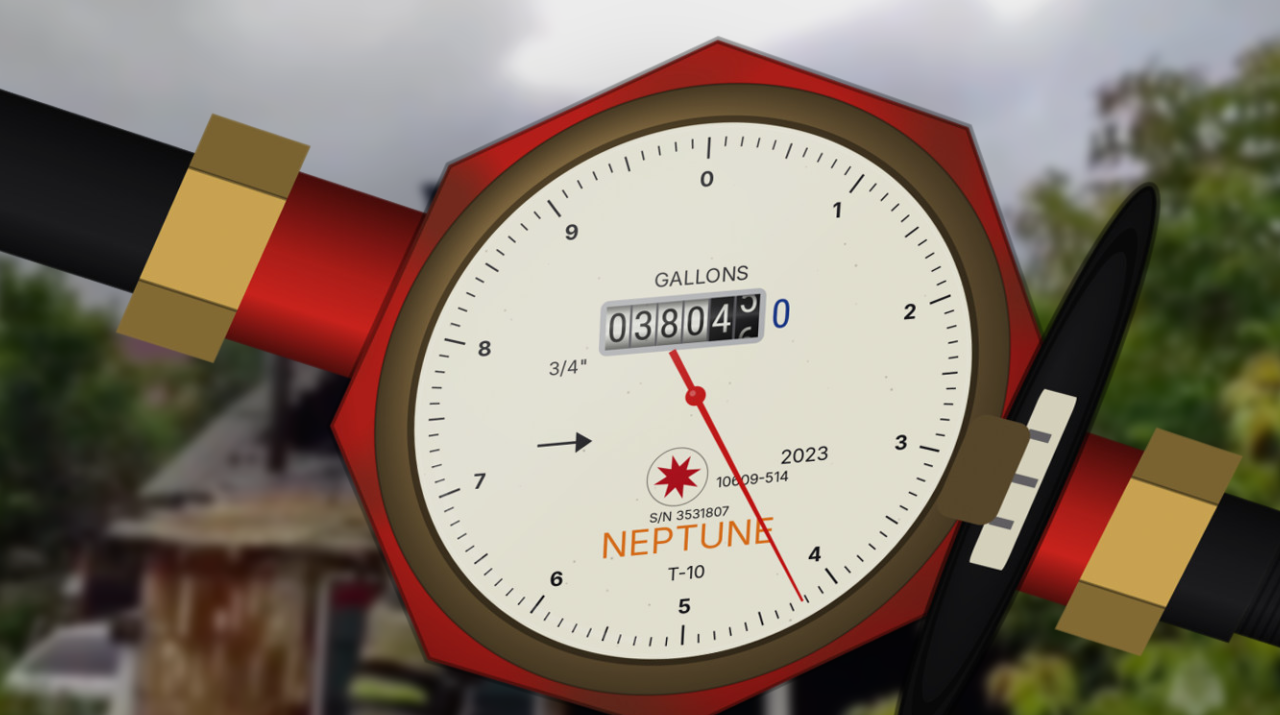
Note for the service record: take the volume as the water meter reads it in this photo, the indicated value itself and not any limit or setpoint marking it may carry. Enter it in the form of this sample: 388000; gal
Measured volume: 380454.2; gal
